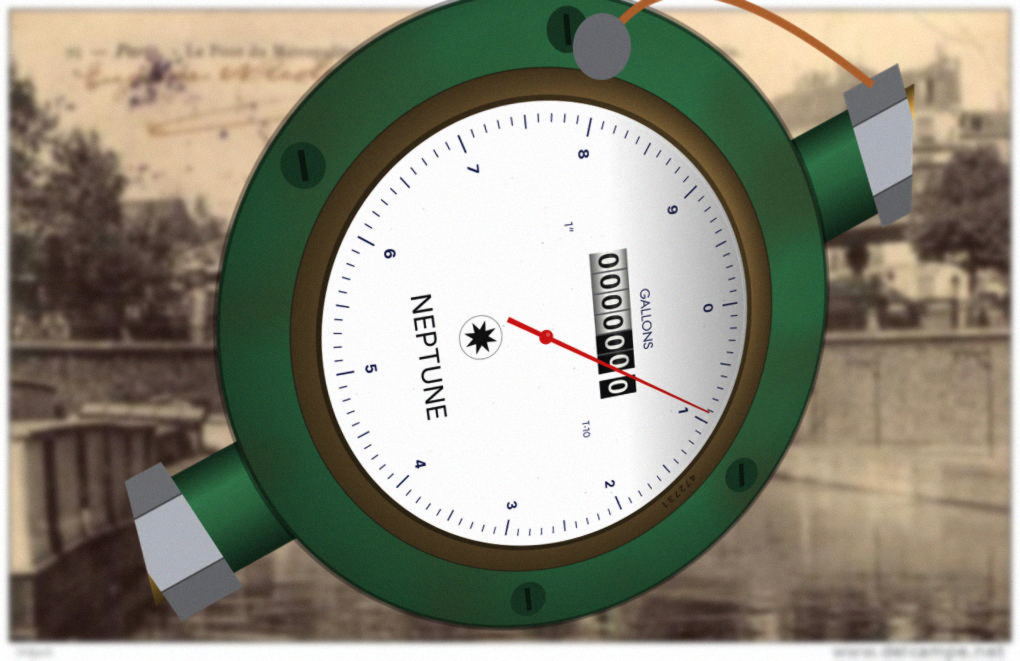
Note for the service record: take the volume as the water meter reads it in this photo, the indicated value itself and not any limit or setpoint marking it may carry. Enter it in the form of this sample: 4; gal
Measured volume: 0.9; gal
